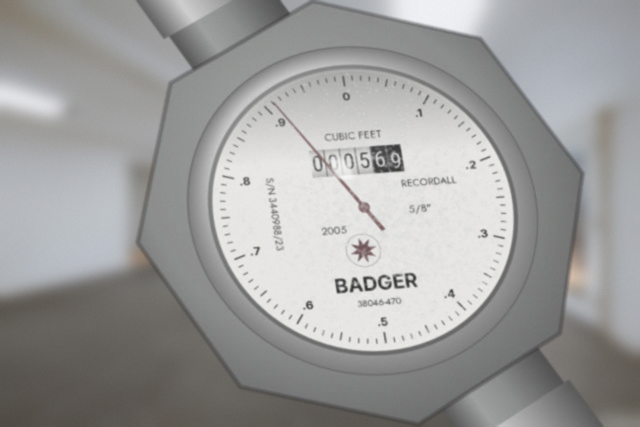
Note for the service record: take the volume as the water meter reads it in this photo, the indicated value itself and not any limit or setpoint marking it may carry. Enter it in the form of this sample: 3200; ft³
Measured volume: 568.91; ft³
